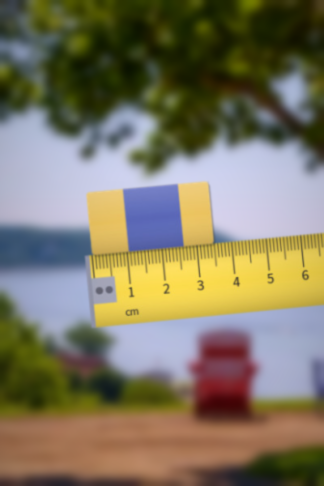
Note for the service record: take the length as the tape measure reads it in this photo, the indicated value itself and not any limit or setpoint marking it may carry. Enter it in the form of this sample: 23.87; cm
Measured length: 3.5; cm
